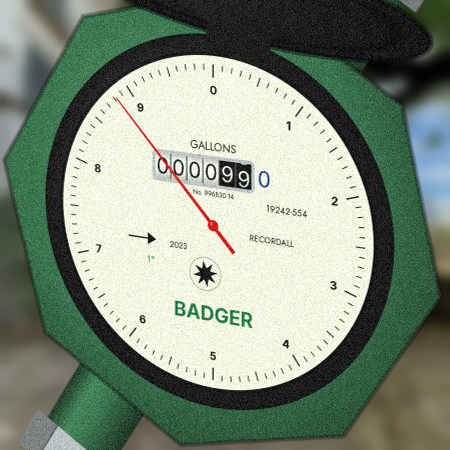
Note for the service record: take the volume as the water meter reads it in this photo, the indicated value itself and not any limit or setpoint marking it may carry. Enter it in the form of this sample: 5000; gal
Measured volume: 988.8; gal
